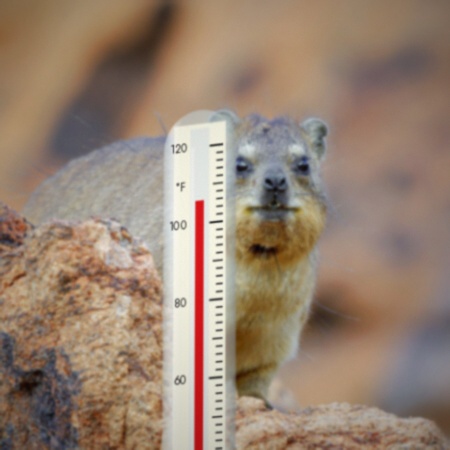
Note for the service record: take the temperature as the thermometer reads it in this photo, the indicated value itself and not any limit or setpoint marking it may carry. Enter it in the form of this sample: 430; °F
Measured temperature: 106; °F
